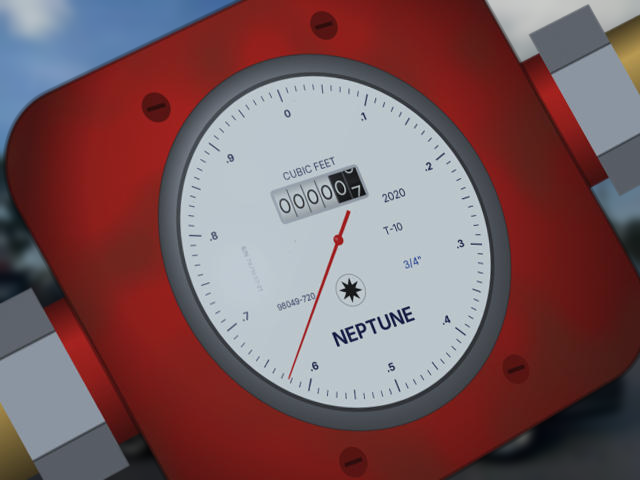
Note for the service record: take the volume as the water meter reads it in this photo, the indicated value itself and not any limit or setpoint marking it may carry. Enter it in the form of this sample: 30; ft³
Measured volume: 6.62; ft³
